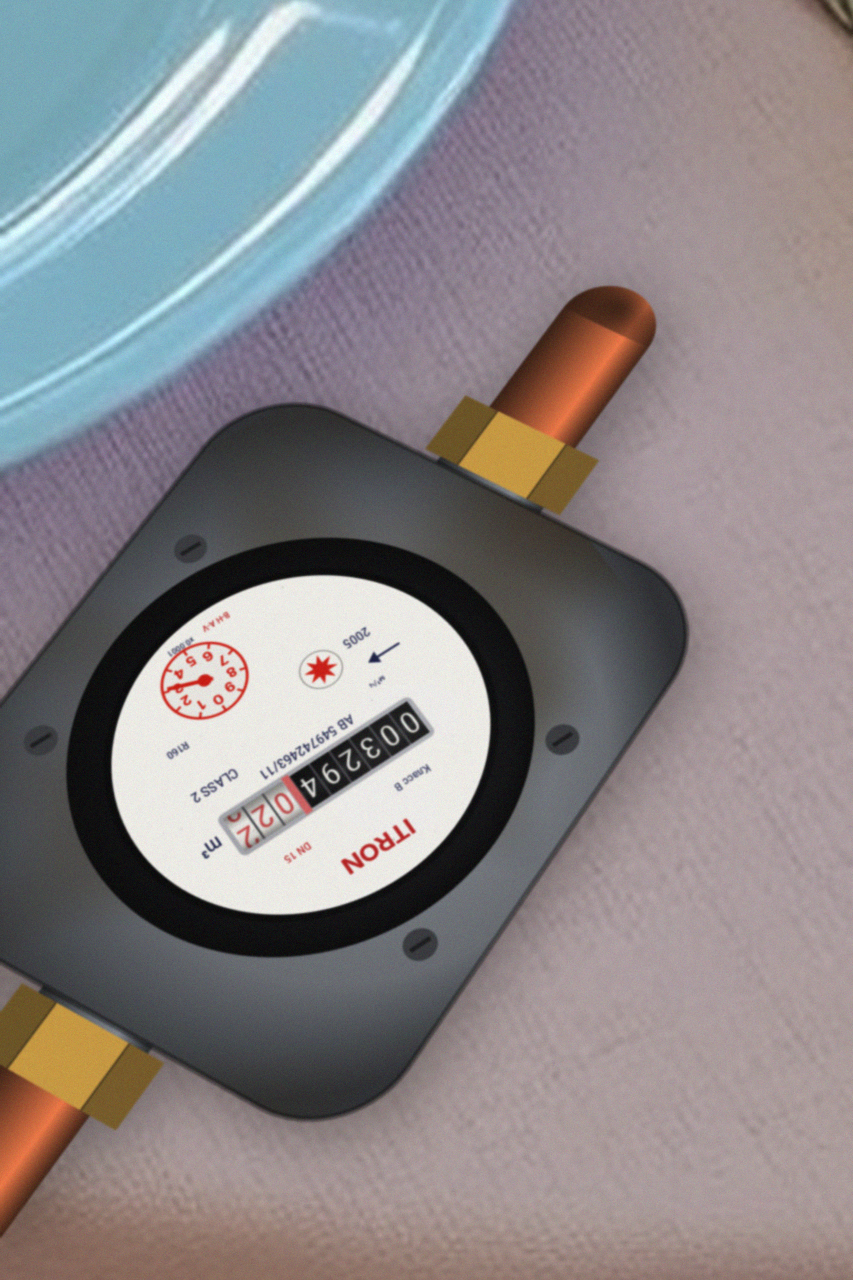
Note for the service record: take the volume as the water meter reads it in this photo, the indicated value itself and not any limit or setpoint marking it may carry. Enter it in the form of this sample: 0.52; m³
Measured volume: 3294.0223; m³
